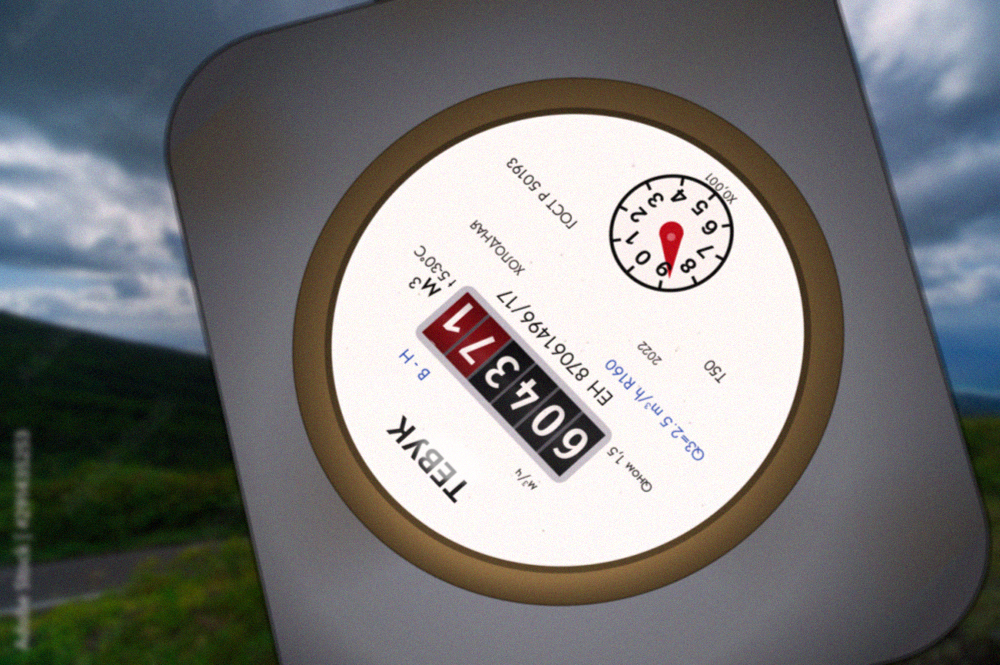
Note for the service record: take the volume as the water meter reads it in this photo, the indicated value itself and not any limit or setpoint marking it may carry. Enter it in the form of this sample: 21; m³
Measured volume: 6043.708; m³
